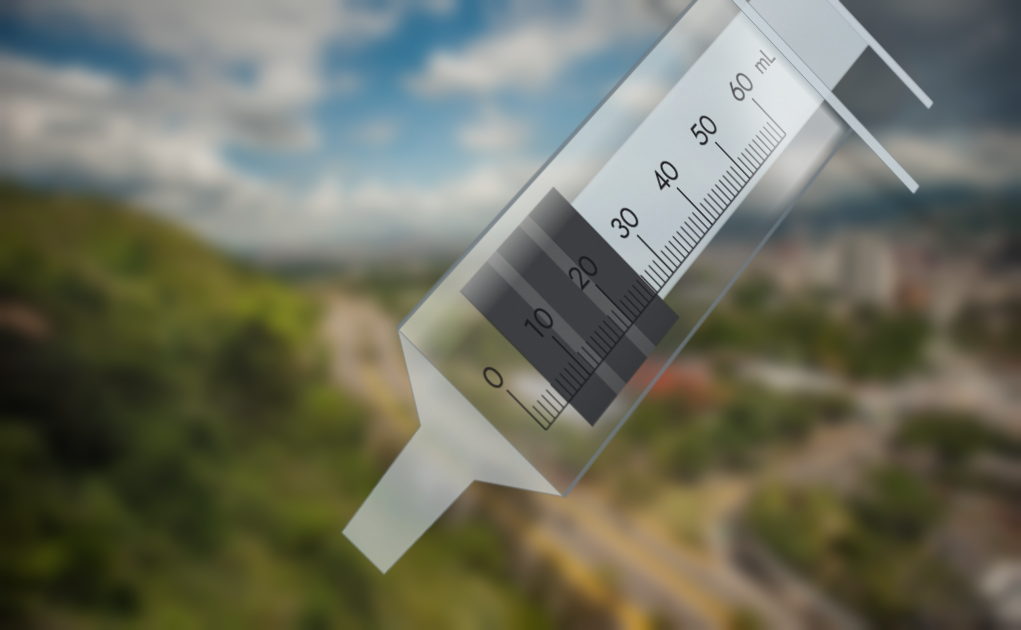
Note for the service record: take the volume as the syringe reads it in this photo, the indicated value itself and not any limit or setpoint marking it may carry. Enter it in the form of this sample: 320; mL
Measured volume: 5; mL
